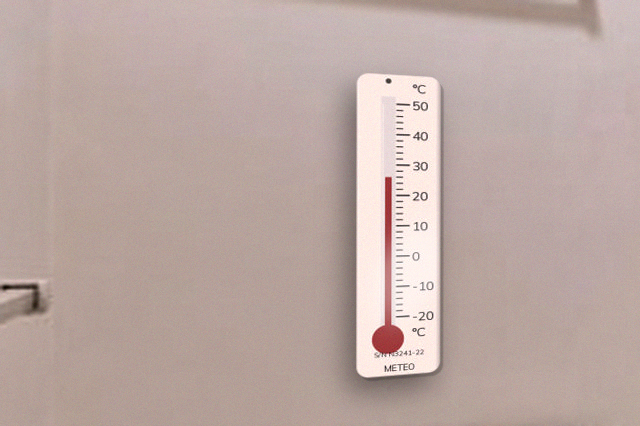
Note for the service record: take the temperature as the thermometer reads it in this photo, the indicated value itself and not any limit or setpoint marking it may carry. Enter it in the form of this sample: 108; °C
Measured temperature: 26; °C
